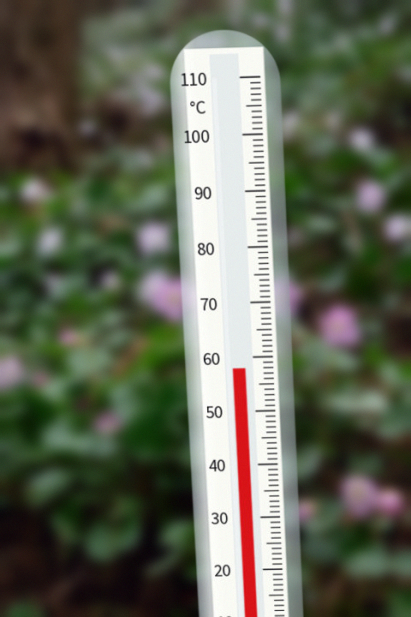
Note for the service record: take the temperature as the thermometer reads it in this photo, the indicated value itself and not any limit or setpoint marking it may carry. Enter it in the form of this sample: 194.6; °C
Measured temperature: 58; °C
